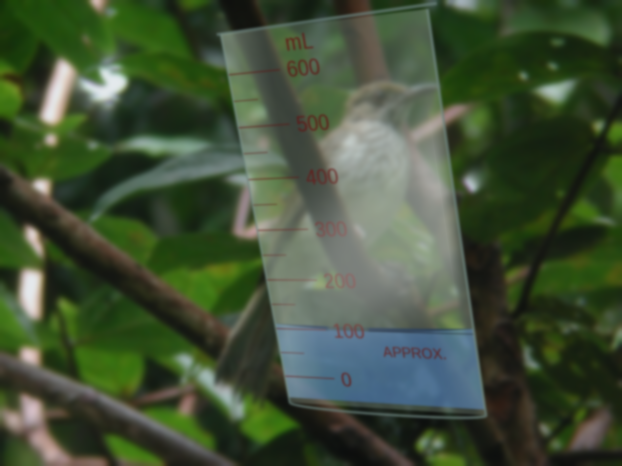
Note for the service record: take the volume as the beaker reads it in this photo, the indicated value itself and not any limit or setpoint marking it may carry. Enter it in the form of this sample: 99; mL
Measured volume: 100; mL
